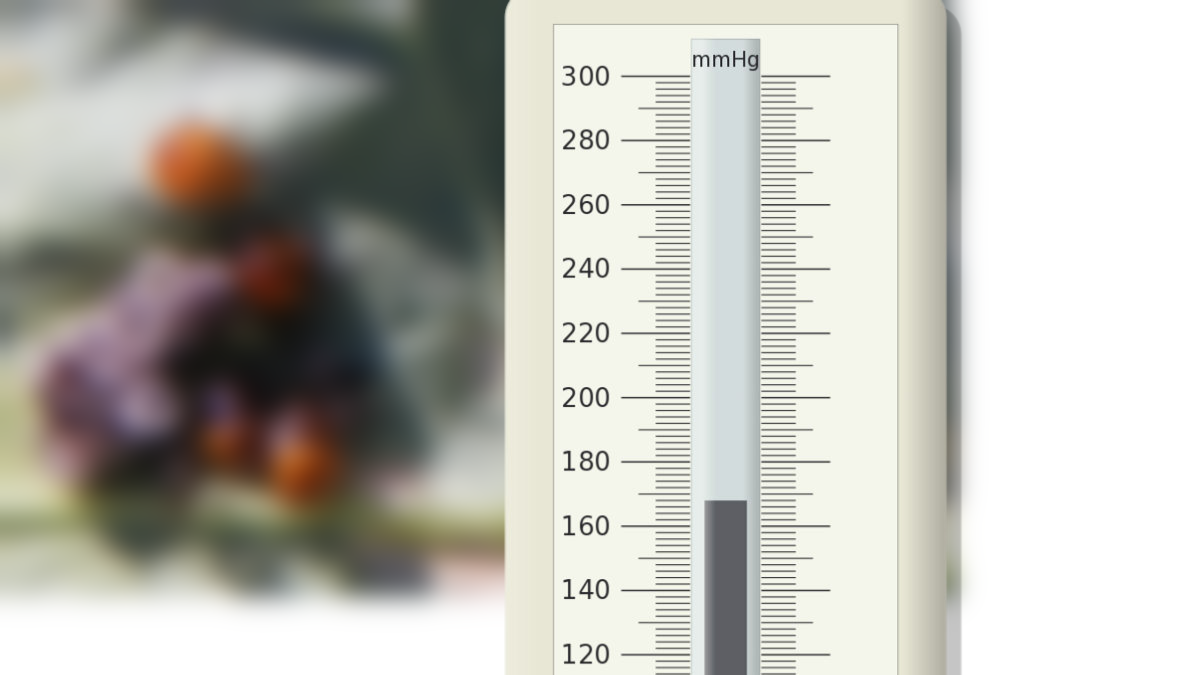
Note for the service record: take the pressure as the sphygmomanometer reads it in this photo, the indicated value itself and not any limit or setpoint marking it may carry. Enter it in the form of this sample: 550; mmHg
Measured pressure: 168; mmHg
